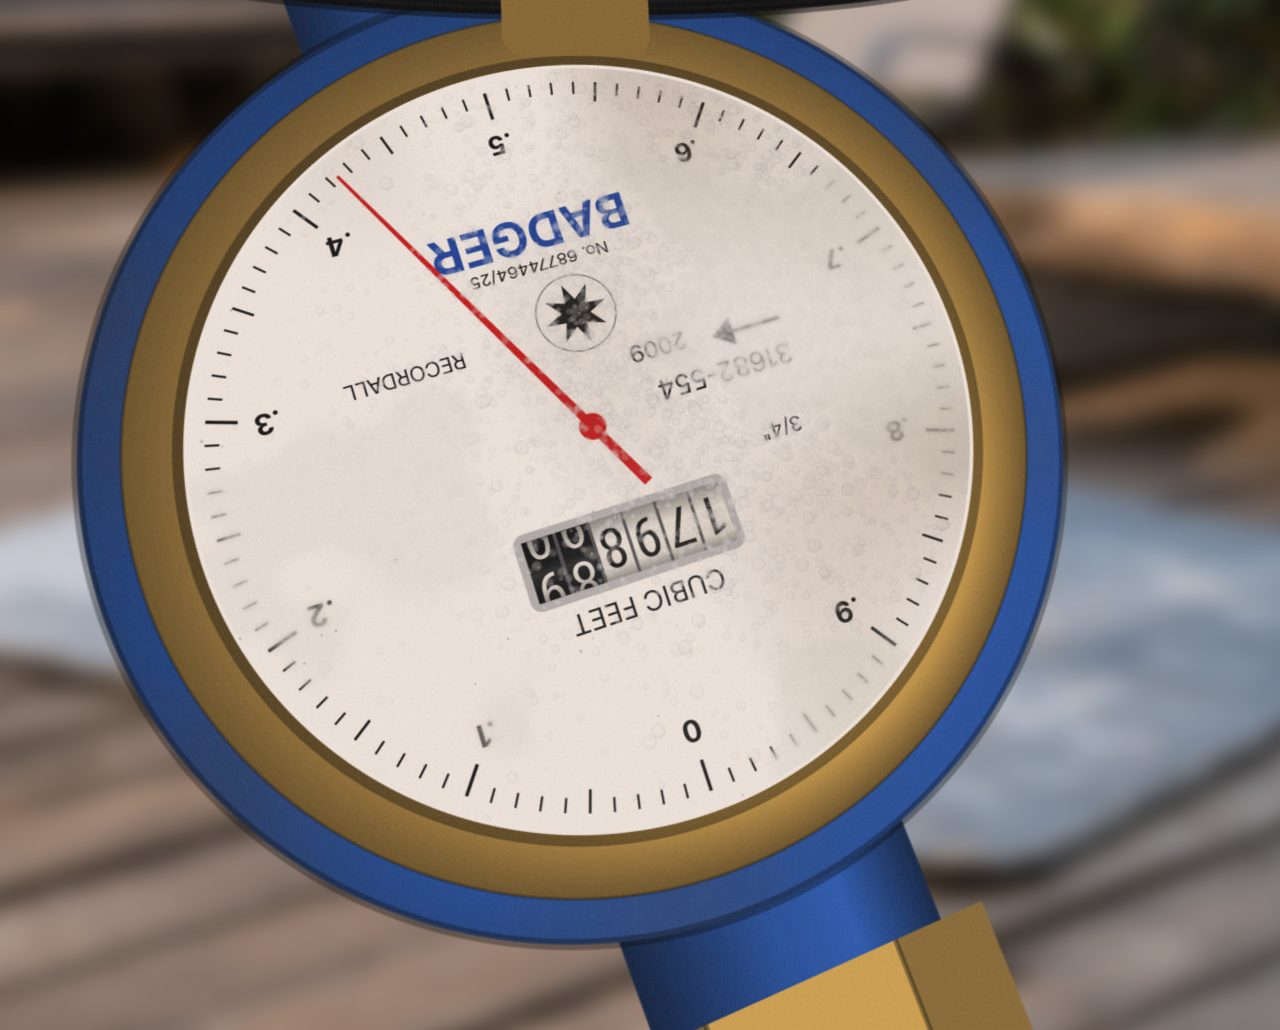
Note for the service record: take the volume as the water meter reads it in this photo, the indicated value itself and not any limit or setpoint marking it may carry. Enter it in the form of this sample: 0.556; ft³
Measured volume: 179889.42; ft³
